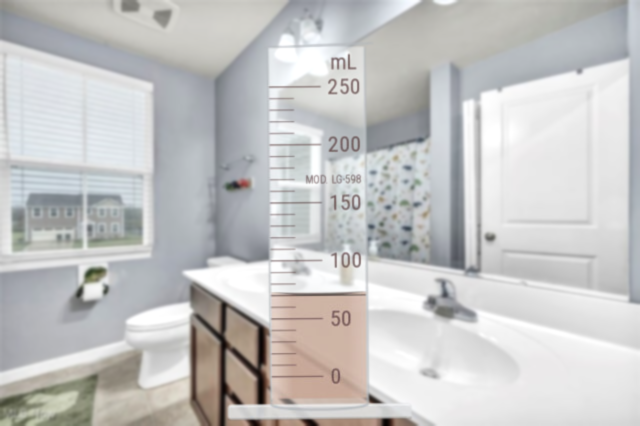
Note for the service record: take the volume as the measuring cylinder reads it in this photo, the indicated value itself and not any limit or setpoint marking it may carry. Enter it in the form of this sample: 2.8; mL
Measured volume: 70; mL
